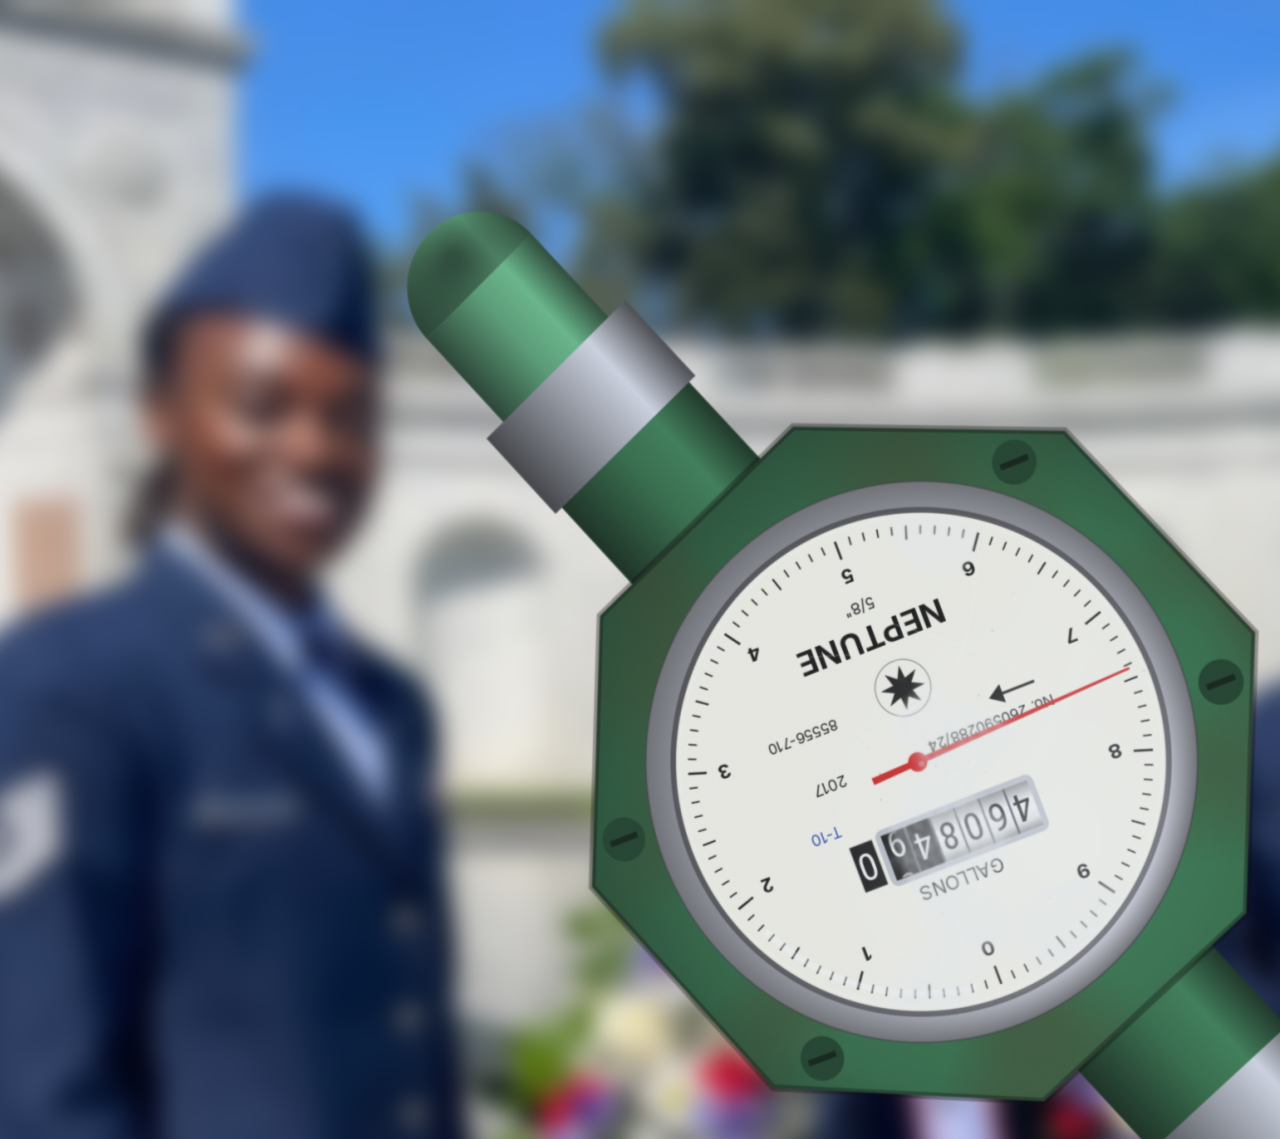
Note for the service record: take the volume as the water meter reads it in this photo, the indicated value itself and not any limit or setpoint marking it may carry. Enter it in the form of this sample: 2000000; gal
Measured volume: 4608487.4; gal
